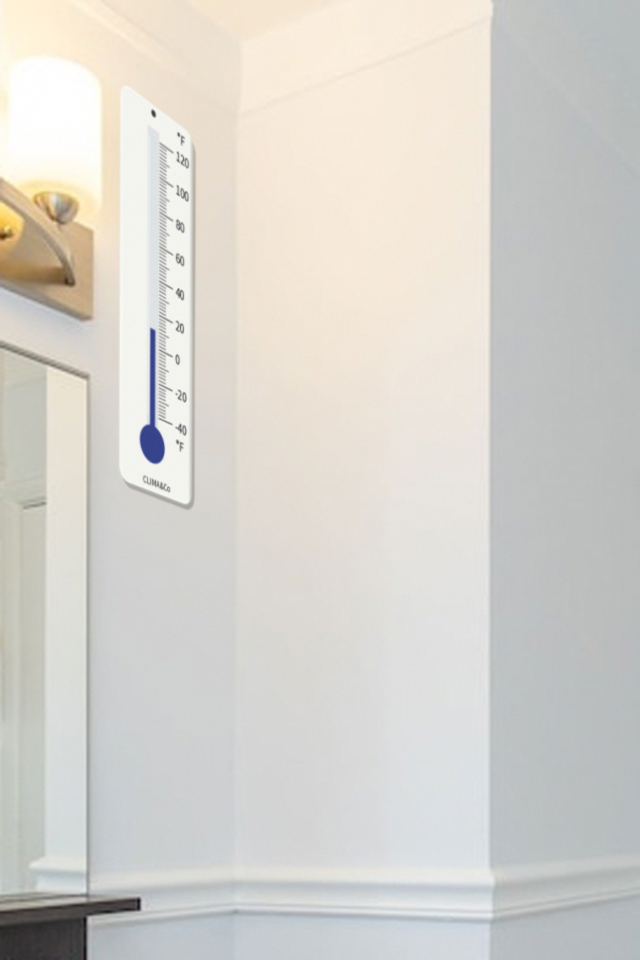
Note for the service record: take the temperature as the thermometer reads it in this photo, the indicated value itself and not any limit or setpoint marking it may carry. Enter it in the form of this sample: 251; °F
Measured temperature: 10; °F
